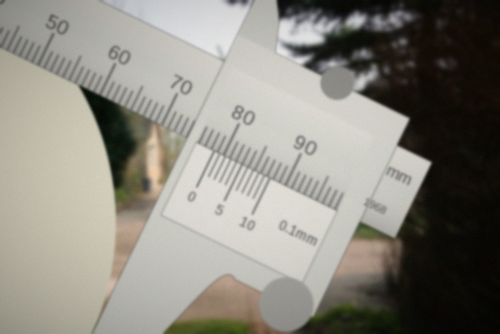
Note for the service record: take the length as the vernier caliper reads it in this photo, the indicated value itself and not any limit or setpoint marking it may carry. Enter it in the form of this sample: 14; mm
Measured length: 78.5; mm
